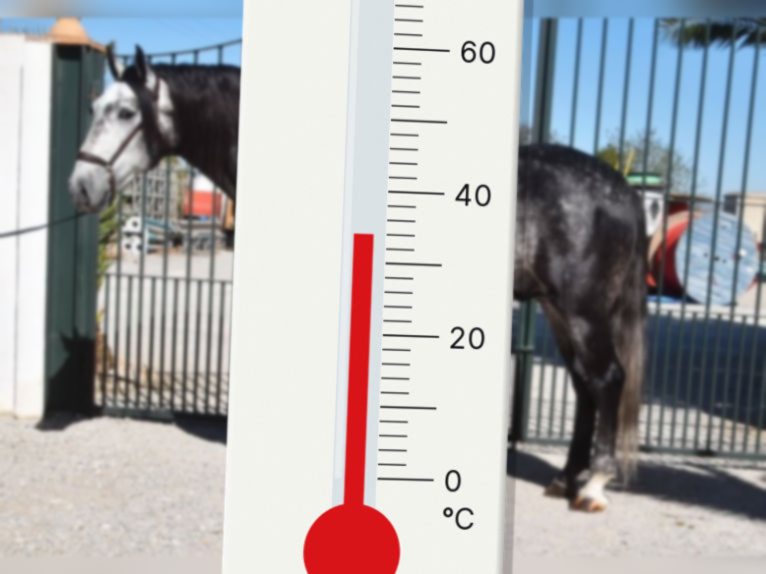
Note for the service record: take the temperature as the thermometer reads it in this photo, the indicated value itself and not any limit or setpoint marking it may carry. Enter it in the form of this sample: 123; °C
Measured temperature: 34; °C
